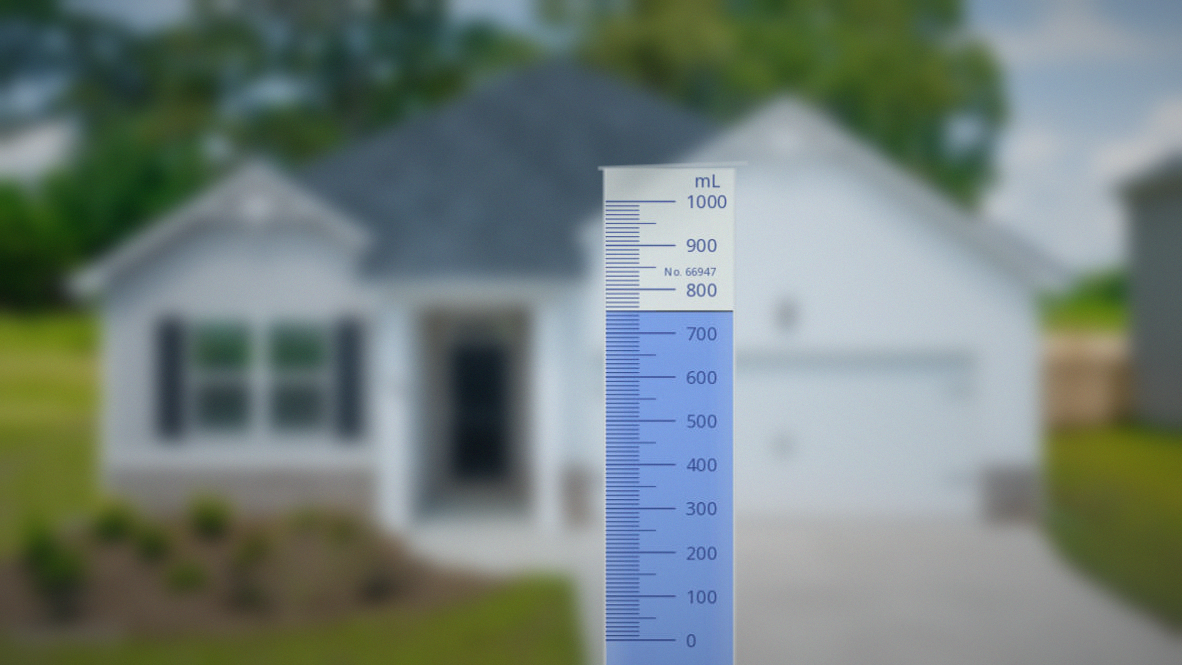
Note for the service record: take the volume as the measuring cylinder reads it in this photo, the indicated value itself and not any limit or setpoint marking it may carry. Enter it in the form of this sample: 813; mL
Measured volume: 750; mL
